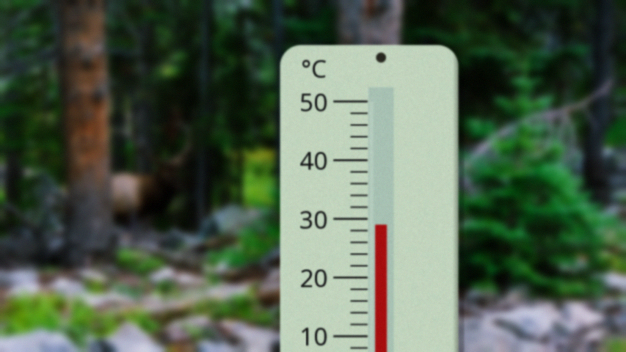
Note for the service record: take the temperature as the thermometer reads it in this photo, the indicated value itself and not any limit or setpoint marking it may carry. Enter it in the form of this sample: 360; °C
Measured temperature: 29; °C
